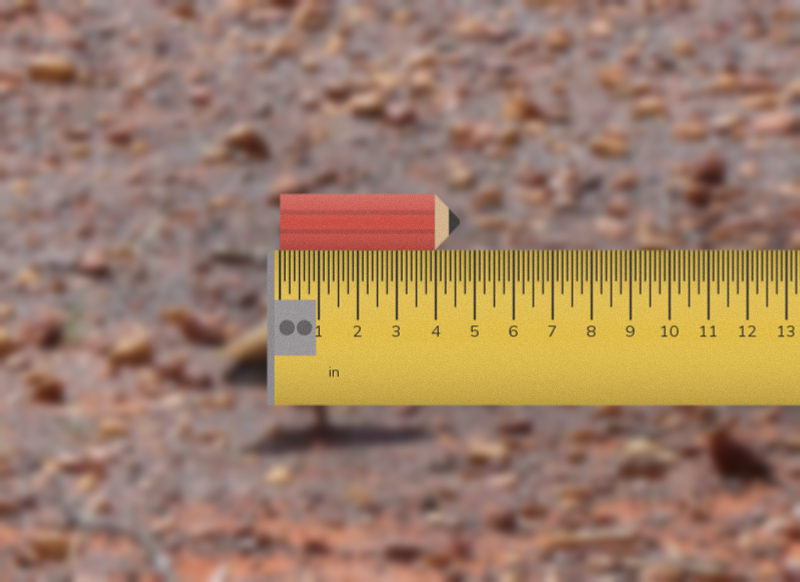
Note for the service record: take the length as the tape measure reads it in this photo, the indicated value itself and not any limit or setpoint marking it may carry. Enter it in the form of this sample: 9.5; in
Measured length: 4.625; in
